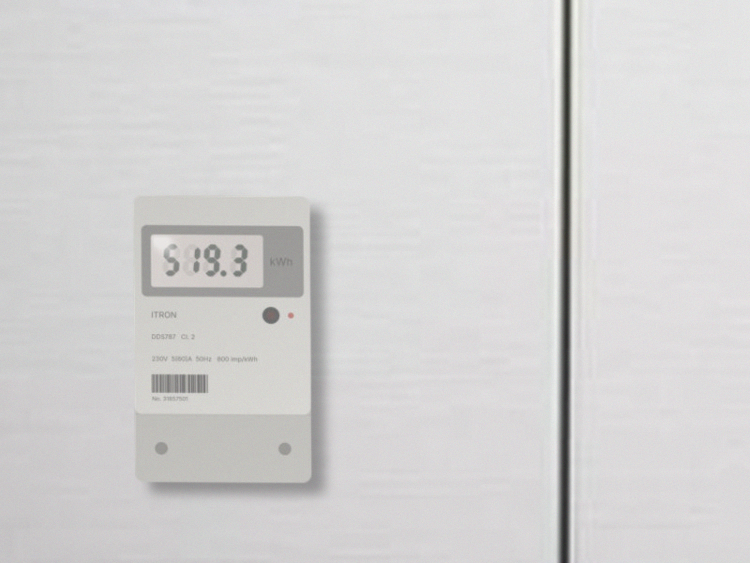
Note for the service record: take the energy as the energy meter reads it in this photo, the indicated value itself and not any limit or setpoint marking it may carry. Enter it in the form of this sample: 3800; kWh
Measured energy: 519.3; kWh
